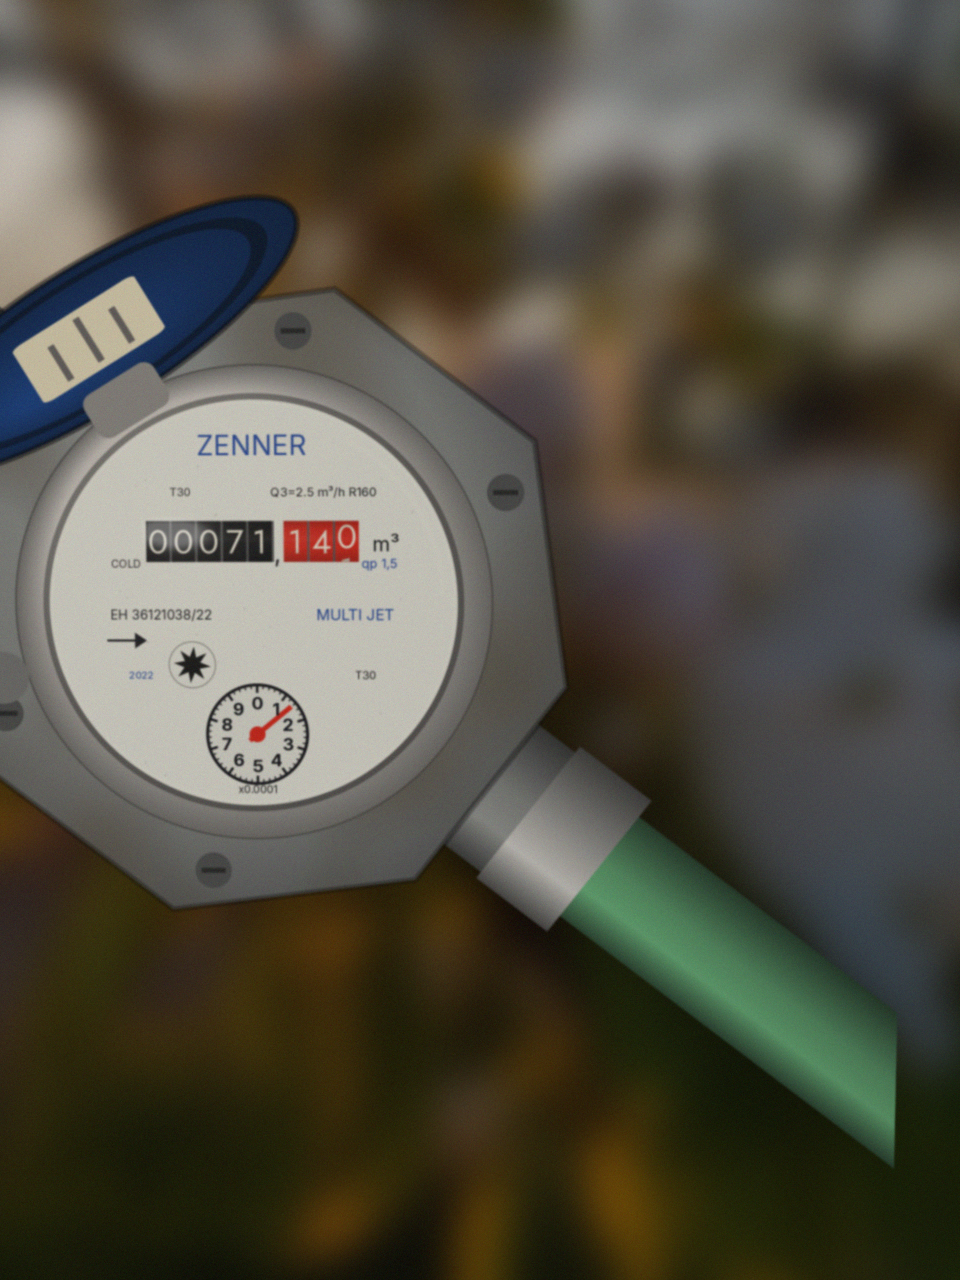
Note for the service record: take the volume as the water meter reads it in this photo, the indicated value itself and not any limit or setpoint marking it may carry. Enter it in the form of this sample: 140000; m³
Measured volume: 71.1401; m³
